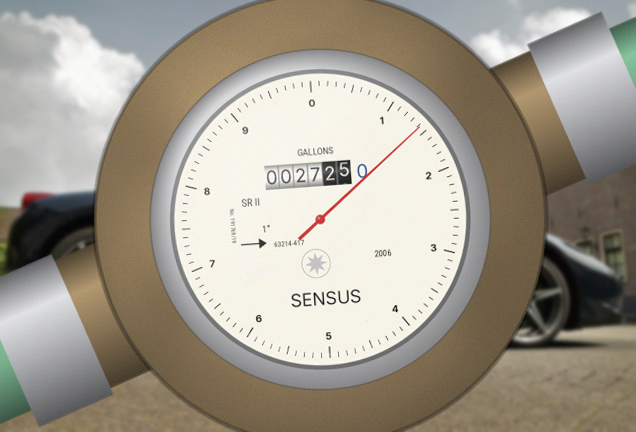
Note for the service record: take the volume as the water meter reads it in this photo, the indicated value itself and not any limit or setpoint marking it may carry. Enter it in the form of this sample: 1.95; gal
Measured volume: 27251.4; gal
